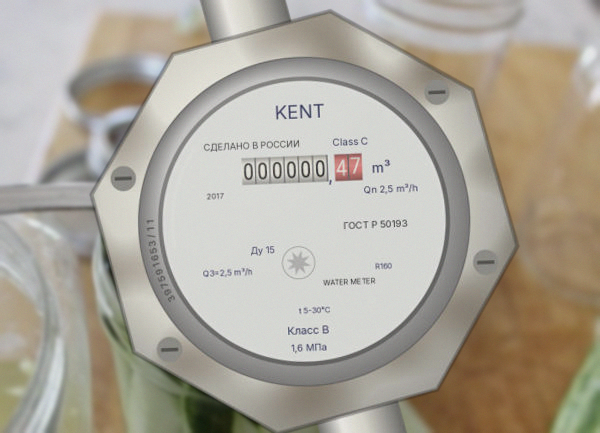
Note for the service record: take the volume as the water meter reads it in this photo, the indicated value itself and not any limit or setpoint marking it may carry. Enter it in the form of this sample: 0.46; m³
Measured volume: 0.47; m³
